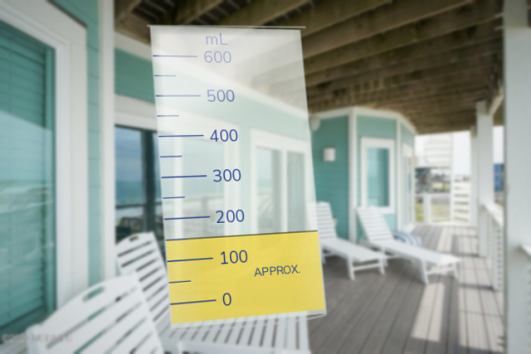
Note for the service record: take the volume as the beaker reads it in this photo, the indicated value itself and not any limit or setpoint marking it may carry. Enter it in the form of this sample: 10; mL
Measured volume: 150; mL
